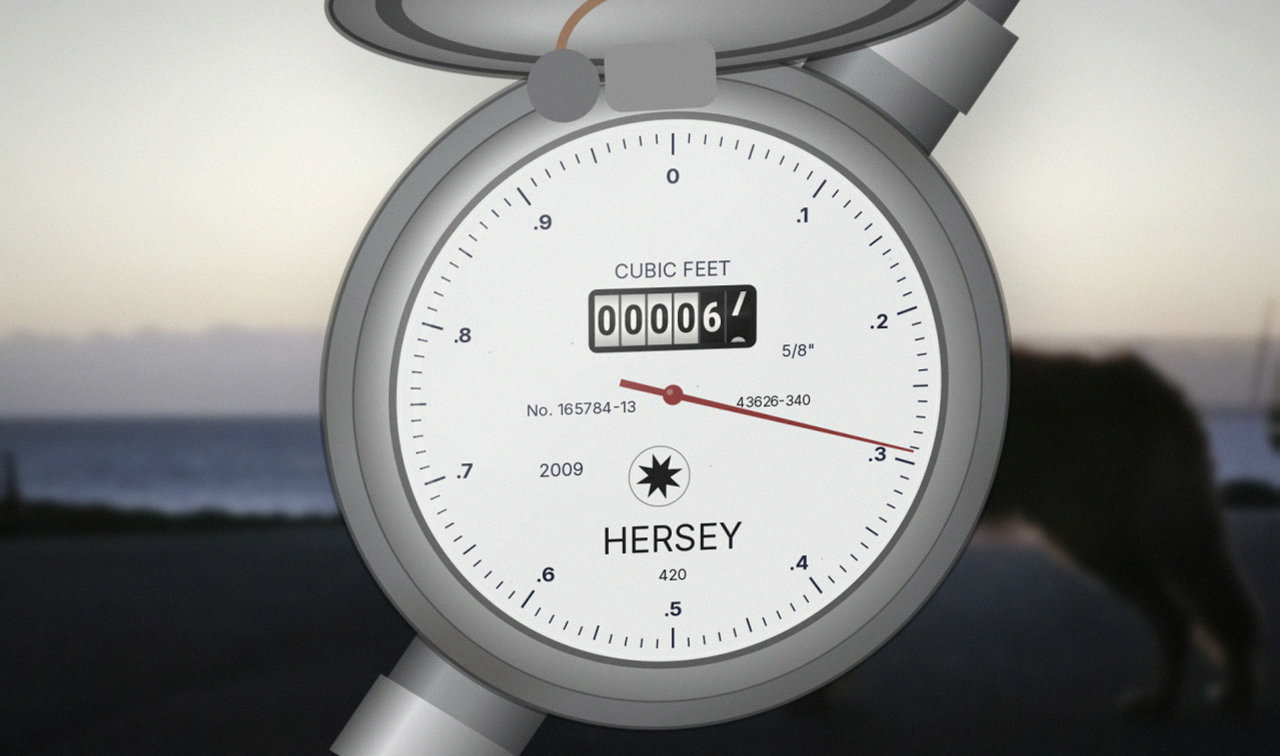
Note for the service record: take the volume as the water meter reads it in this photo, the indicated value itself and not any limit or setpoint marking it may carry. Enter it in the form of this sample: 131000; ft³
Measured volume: 67.29; ft³
